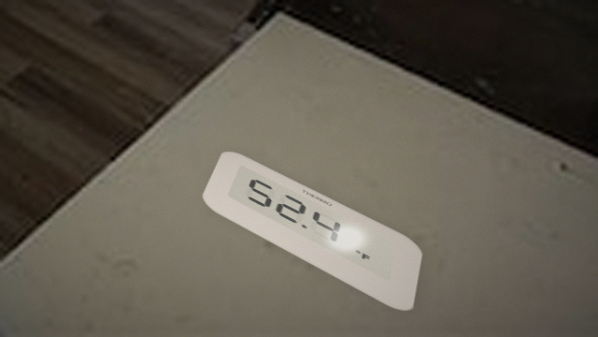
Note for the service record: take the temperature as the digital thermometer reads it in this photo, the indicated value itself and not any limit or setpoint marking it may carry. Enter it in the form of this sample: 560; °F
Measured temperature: 52.4; °F
